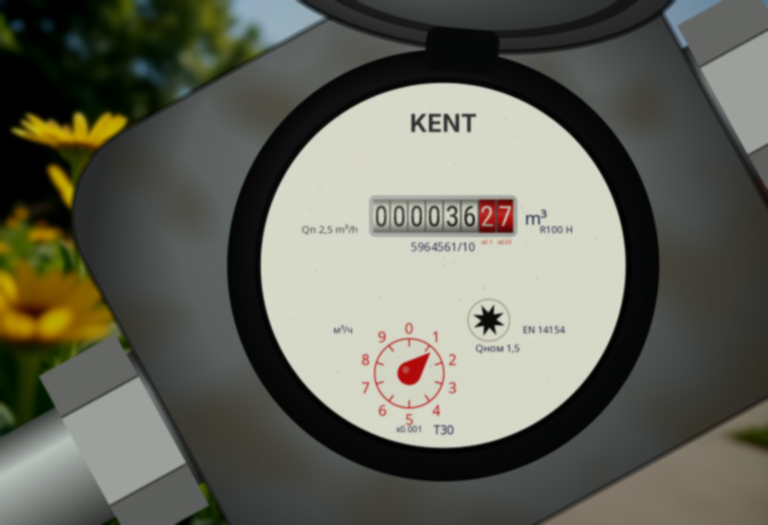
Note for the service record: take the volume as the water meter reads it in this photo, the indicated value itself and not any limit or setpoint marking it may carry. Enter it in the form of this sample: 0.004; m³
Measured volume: 36.271; m³
